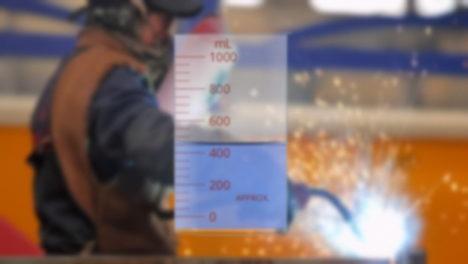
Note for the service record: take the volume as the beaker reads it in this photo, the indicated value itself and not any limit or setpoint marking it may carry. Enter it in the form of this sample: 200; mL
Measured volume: 450; mL
